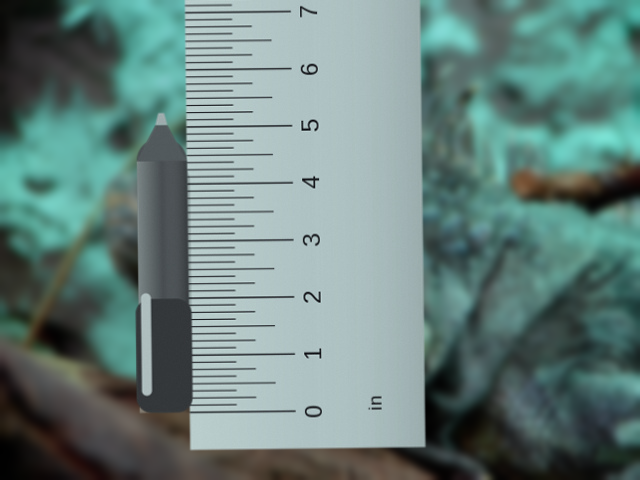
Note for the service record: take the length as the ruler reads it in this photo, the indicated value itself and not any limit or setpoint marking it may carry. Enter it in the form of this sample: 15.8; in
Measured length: 5.25; in
